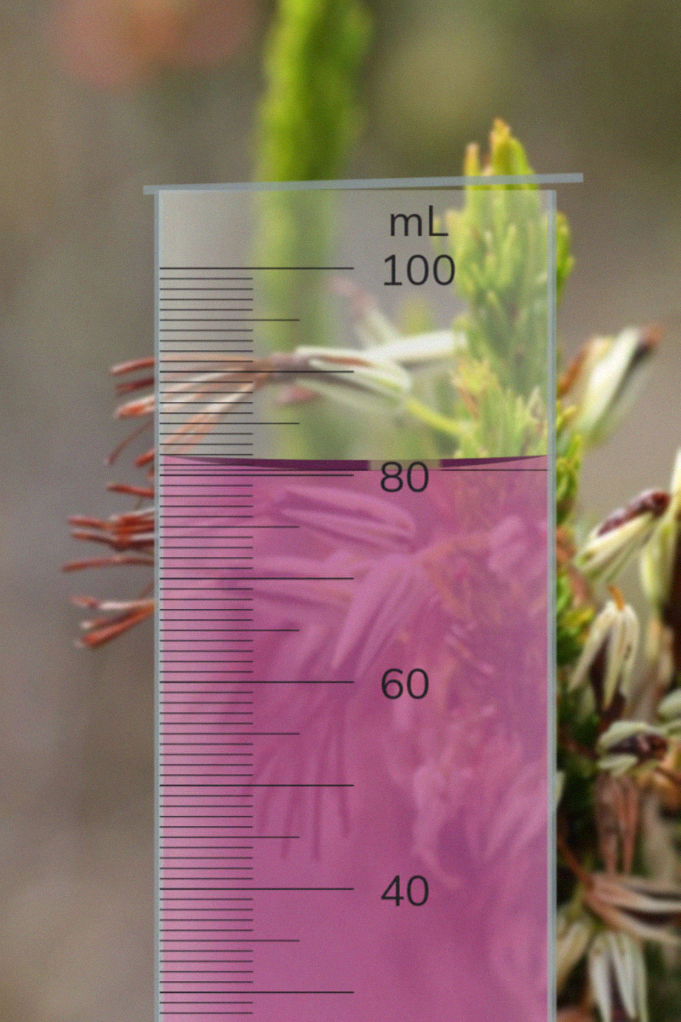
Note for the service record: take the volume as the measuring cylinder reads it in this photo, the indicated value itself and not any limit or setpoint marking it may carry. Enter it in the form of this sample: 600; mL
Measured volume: 80.5; mL
